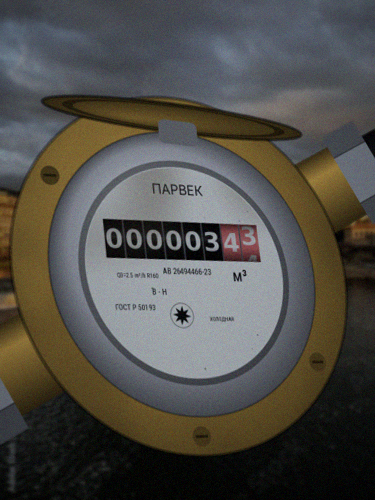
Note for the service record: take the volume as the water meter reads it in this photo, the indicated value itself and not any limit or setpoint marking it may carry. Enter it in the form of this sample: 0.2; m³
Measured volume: 3.43; m³
